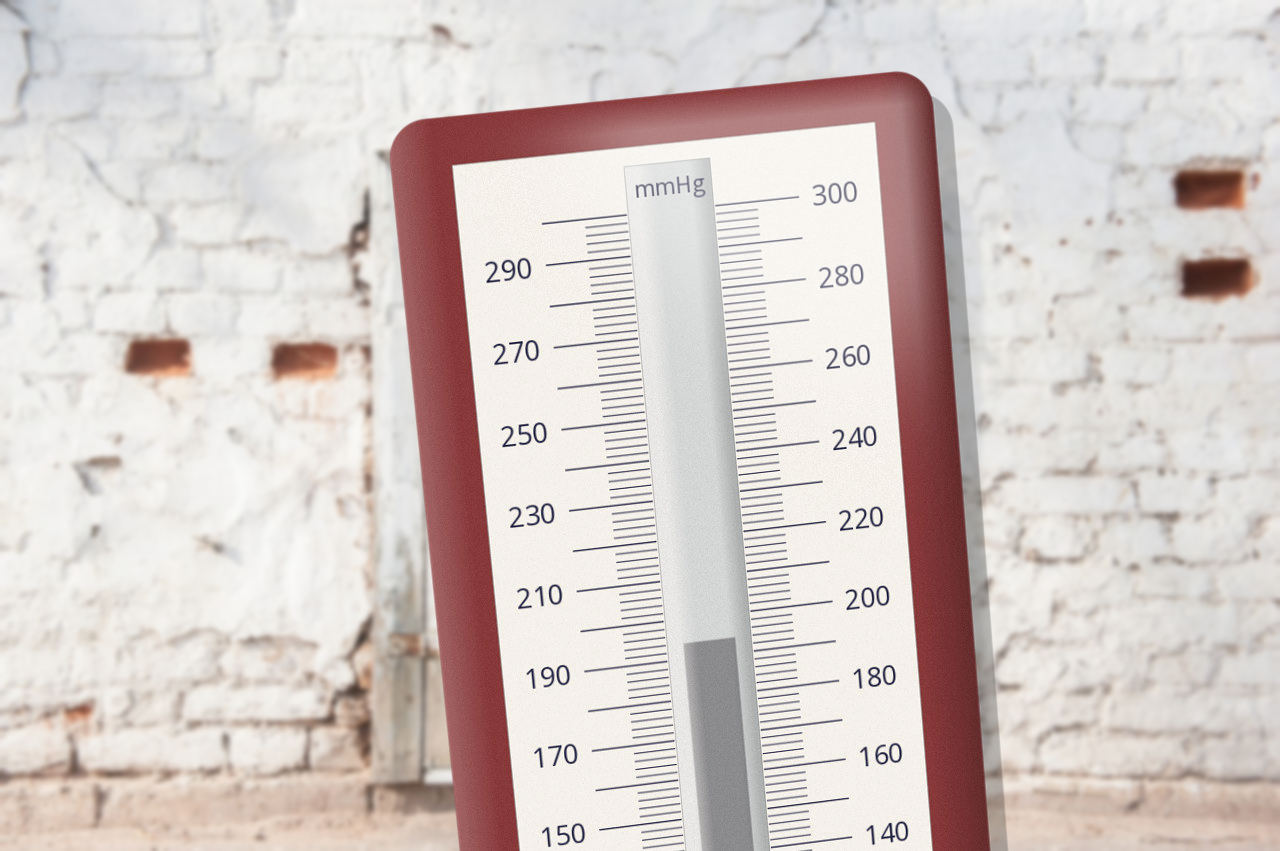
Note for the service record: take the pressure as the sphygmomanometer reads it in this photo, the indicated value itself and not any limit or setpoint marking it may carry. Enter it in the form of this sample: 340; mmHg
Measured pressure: 194; mmHg
